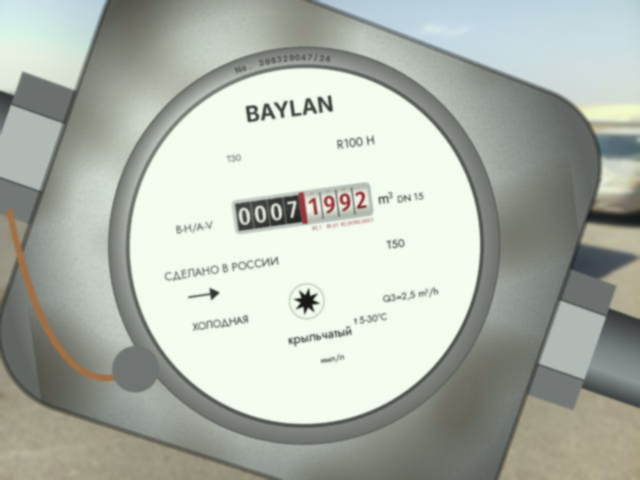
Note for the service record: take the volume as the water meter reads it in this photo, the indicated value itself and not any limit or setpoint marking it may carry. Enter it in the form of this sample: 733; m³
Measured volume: 7.1992; m³
